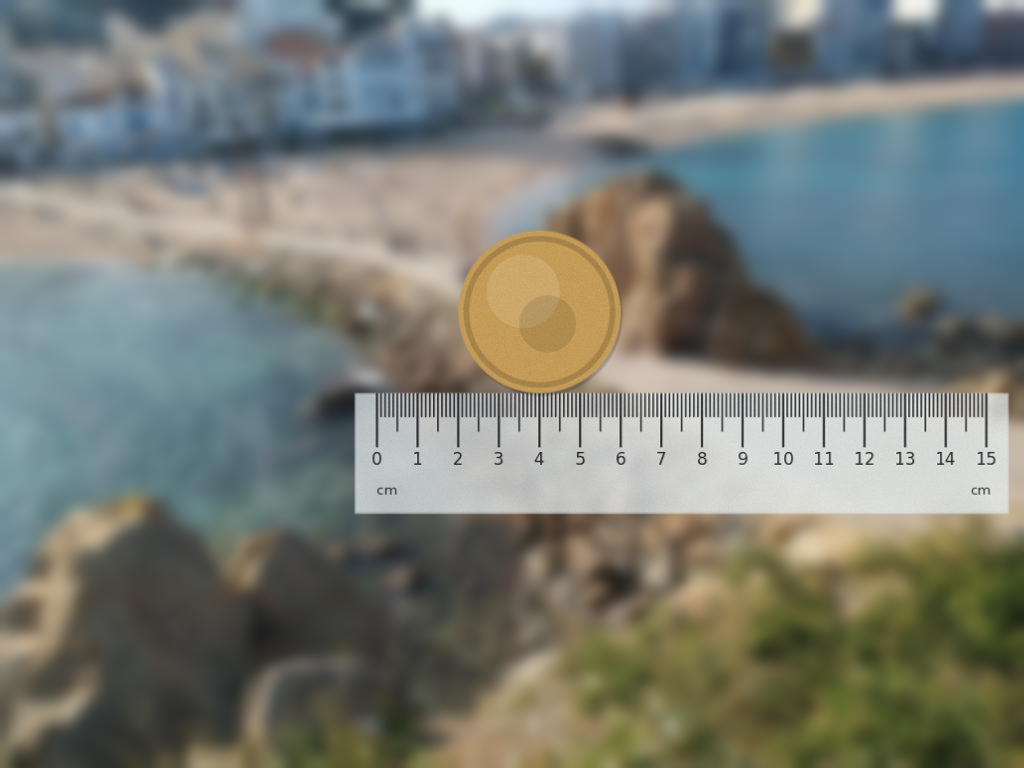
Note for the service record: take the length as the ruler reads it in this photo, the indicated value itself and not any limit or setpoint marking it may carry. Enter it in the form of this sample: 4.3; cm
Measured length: 4; cm
